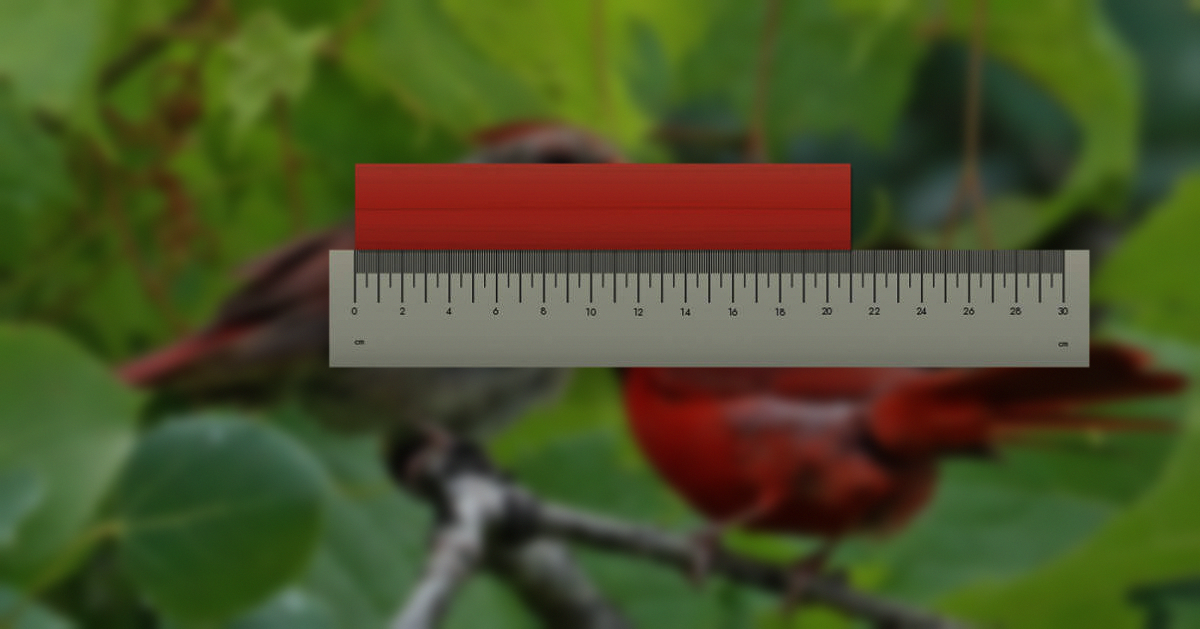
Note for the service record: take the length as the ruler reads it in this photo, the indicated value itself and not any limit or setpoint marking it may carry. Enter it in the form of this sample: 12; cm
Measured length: 21; cm
